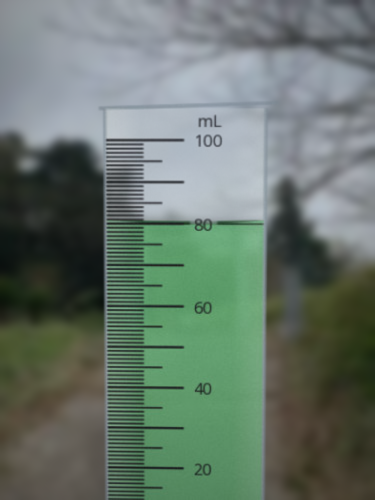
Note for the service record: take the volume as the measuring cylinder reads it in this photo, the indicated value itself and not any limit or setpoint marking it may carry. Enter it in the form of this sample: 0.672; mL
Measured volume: 80; mL
